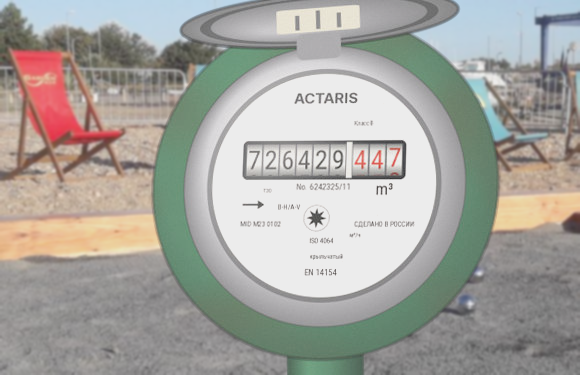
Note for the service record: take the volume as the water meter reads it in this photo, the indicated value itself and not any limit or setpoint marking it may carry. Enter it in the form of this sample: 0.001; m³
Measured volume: 726429.447; m³
